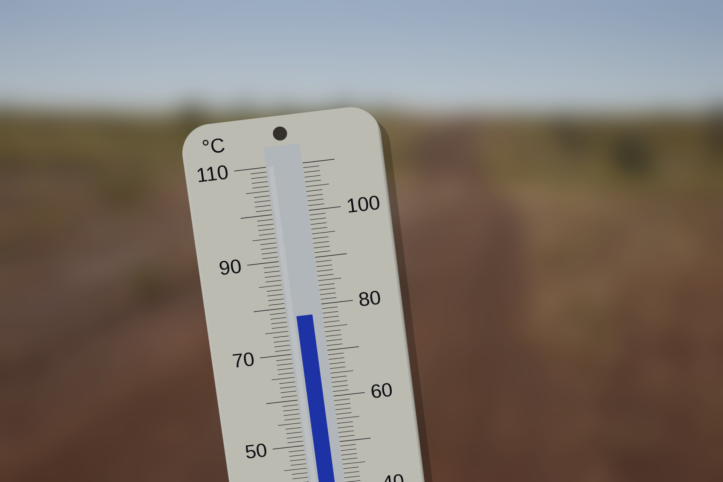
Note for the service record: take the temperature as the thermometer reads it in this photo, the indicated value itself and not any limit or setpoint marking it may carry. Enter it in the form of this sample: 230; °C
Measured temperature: 78; °C
